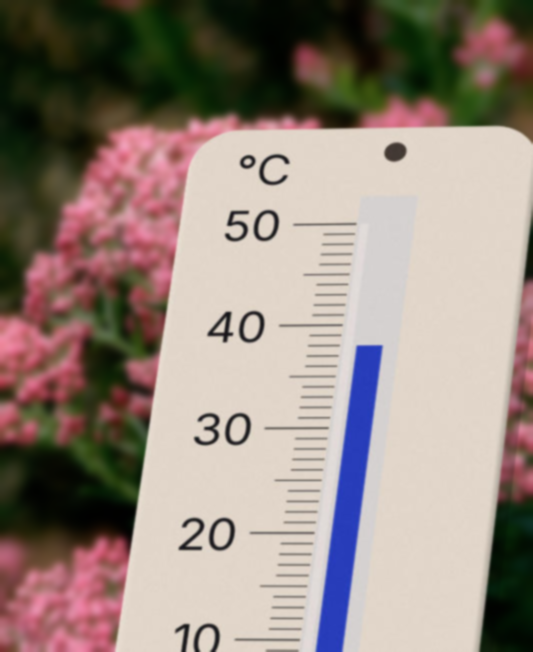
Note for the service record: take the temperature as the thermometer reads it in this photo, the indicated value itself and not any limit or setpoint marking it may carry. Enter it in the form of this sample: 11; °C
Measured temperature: 38; °C
